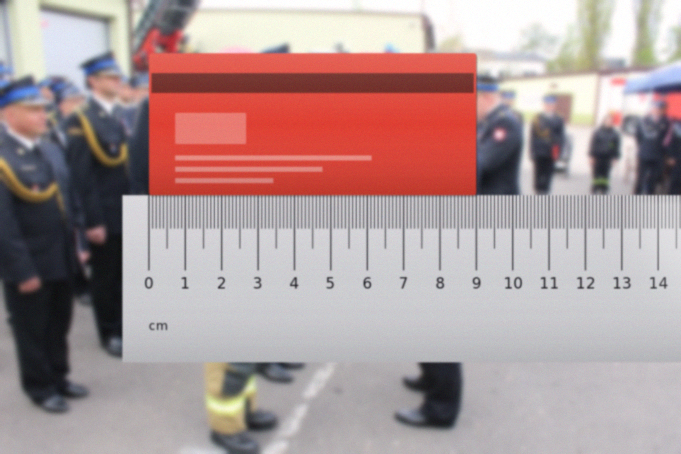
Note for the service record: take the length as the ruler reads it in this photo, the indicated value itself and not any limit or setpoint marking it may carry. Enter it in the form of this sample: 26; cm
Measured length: 9; cm
